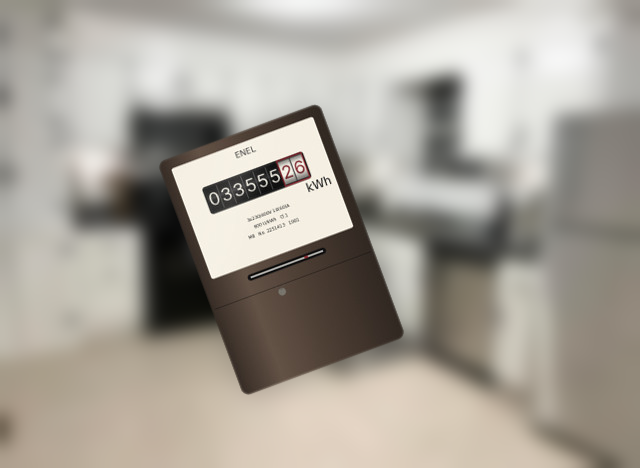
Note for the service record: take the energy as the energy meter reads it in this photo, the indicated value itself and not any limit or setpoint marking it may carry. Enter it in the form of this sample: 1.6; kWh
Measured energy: 33555.26; kWh
